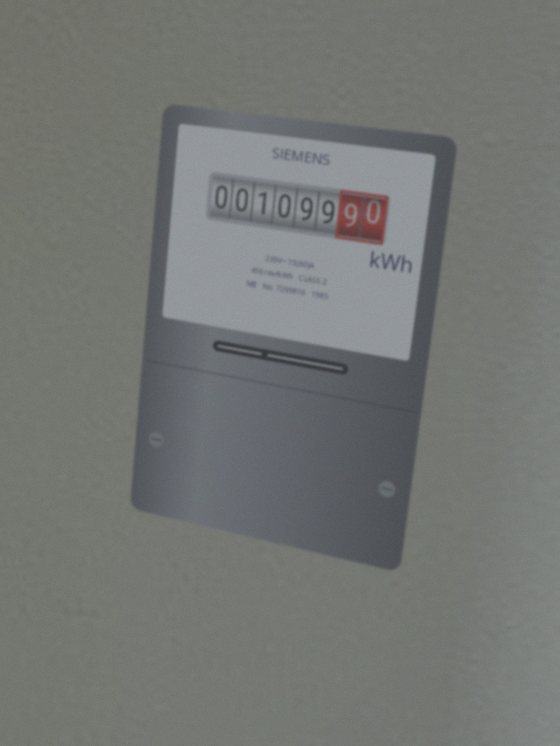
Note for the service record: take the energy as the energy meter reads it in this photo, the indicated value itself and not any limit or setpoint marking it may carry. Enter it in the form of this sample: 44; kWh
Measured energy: 1099.90; kWh
